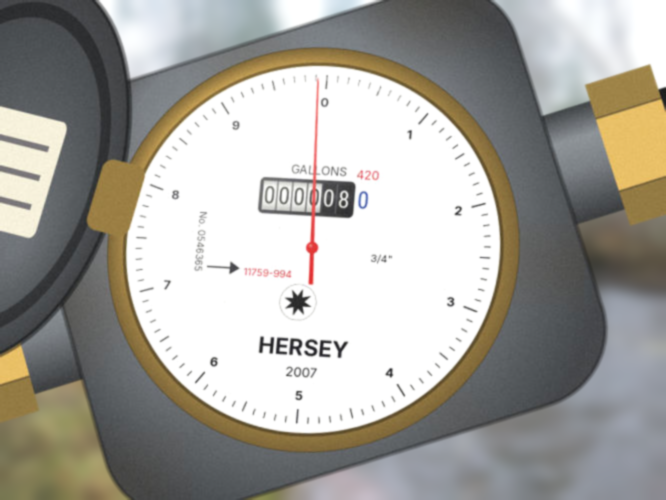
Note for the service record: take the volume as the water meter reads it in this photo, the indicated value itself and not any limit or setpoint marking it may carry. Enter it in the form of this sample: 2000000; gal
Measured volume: 79.9; gal
